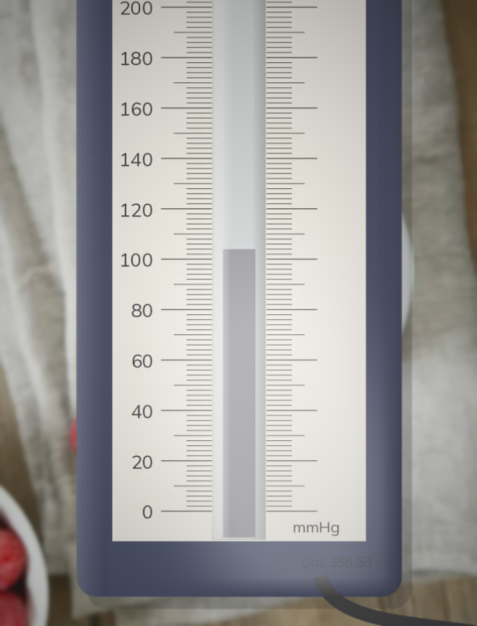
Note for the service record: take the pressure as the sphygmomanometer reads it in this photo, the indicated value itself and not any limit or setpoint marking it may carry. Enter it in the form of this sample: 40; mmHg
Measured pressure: 104; mmHg
